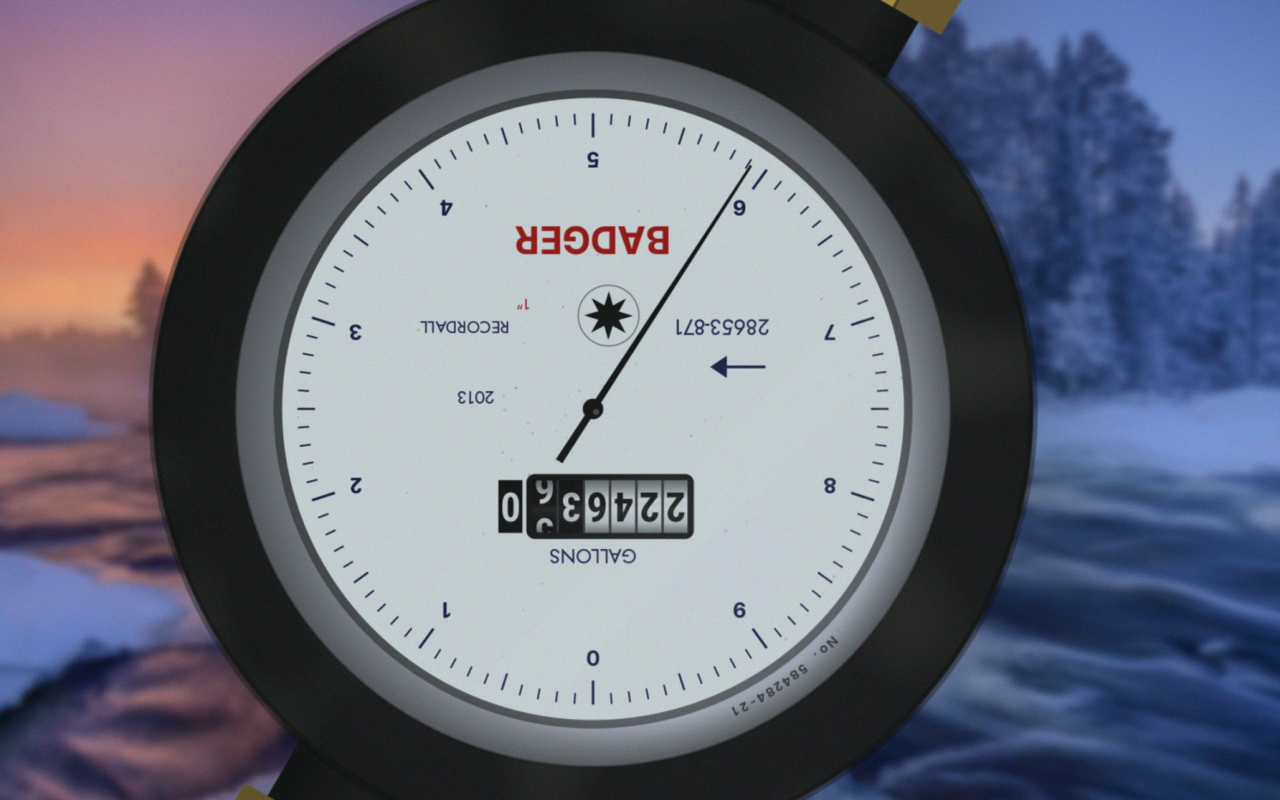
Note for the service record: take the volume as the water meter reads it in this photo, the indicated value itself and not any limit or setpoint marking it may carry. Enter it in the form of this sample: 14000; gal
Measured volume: 2246355.9; gal
